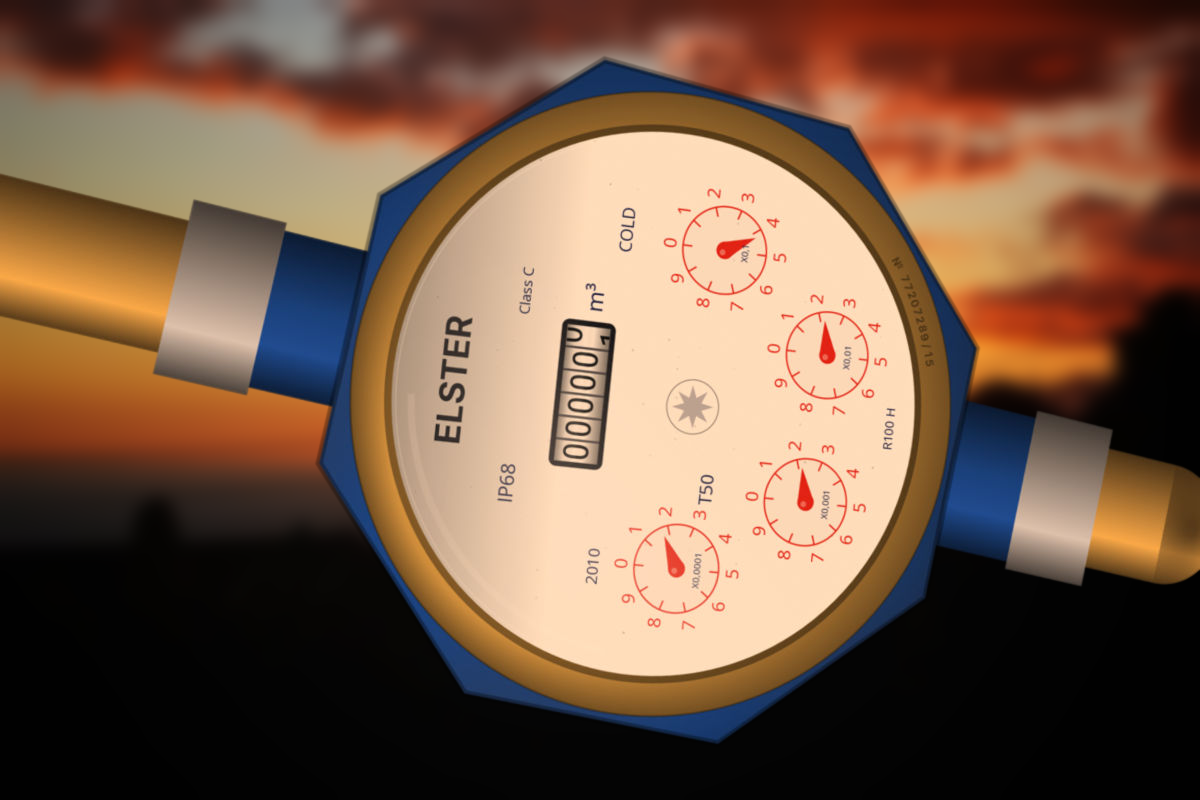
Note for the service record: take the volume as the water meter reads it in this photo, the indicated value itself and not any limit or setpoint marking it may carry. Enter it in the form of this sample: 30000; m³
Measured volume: 0.4221; m³
